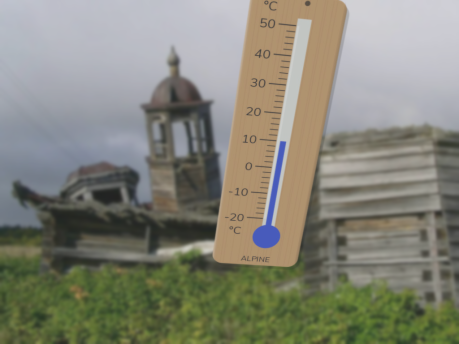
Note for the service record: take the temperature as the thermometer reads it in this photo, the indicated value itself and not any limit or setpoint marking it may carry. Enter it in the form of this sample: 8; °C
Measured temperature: 10; °C
